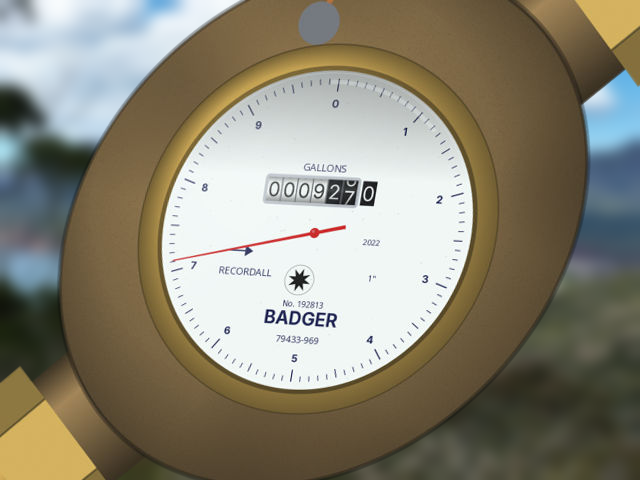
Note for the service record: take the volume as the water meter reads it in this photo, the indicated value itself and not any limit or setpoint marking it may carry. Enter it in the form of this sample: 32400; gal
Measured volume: 9267.1; gal
